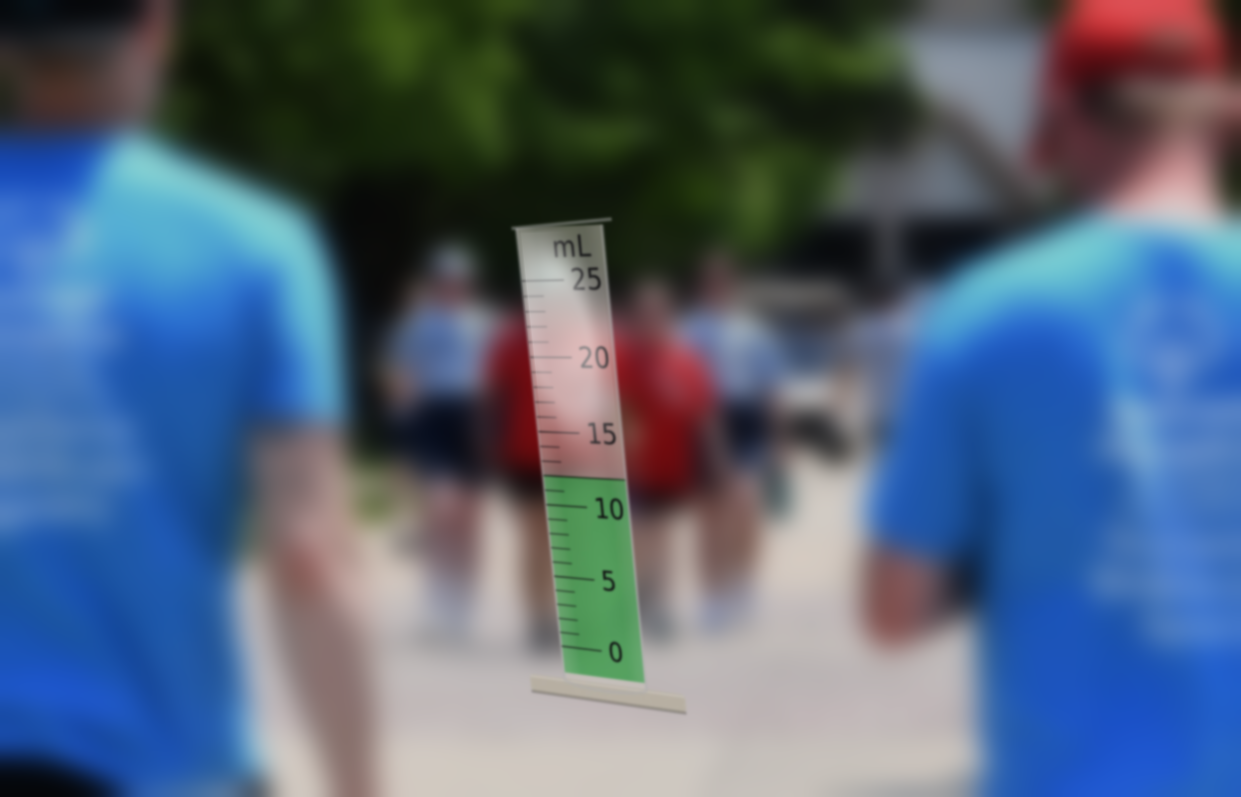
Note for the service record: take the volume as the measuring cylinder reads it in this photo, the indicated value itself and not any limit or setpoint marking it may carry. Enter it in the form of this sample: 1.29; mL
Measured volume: 12; mL
